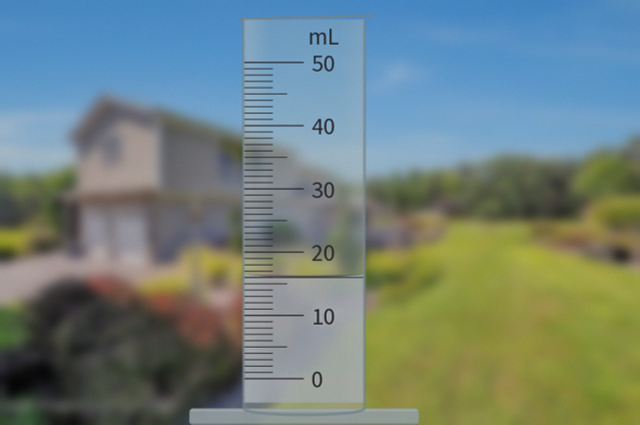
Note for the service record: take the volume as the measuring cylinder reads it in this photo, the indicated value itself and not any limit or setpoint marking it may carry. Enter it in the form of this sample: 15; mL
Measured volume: 16; mL
